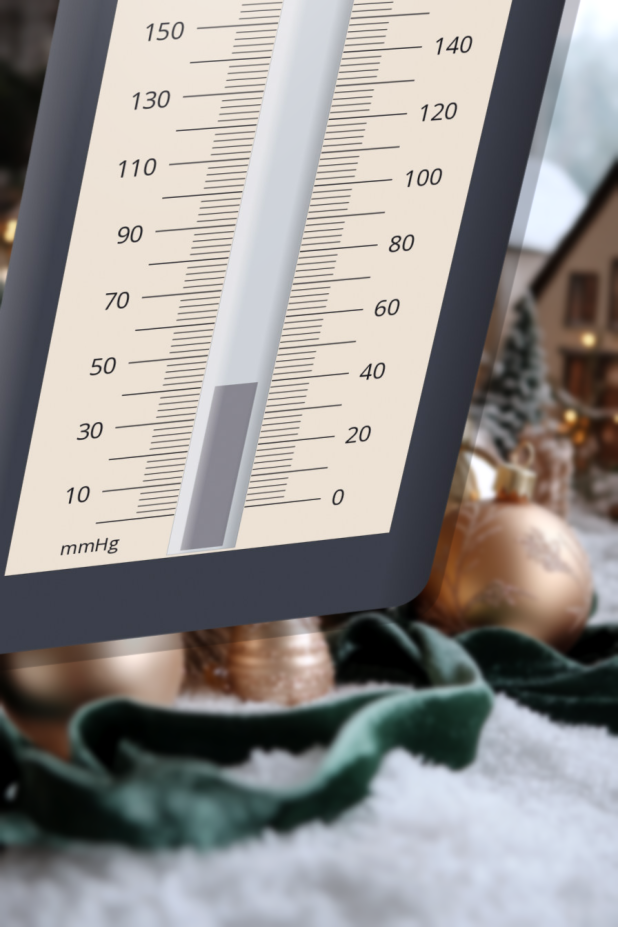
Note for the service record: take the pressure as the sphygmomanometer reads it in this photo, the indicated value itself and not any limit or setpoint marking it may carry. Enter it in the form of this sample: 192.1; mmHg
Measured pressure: 40; mmHg
